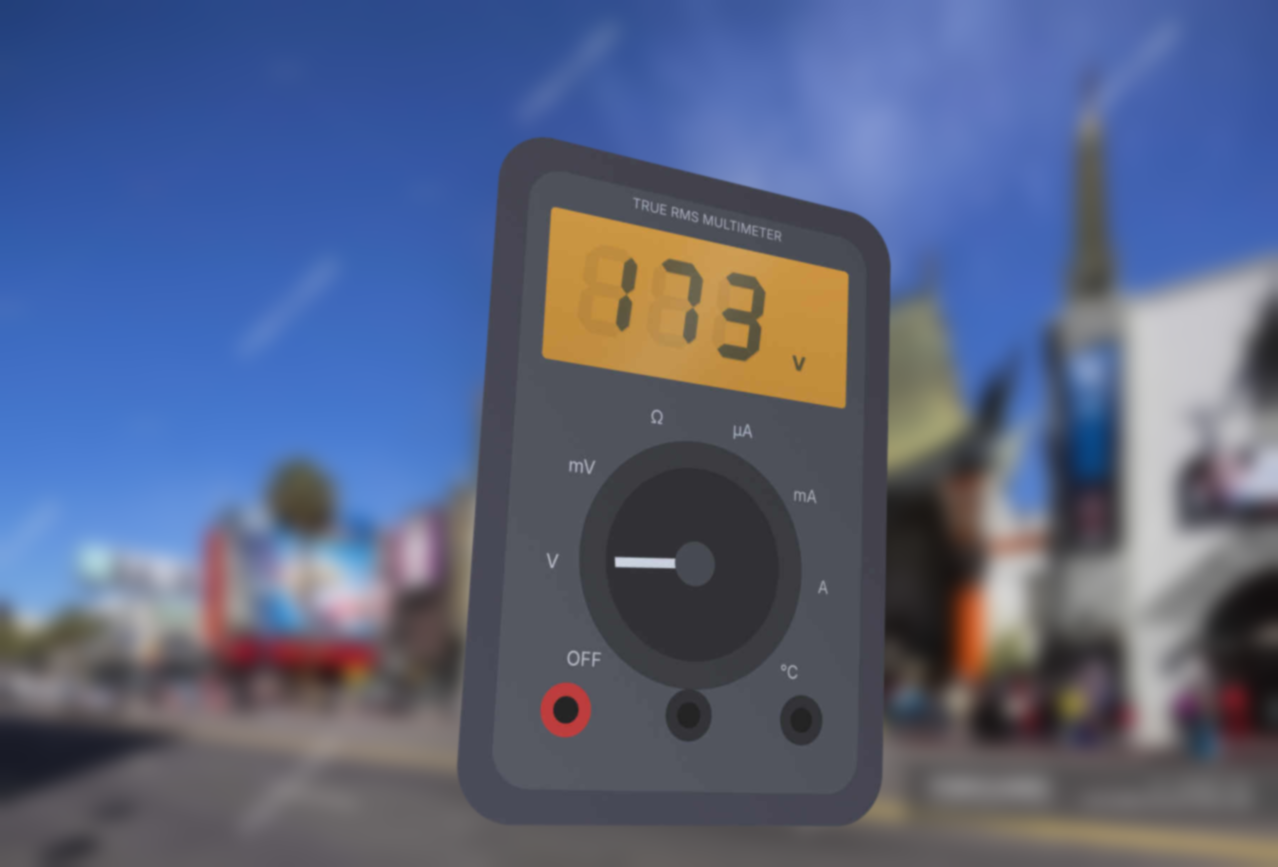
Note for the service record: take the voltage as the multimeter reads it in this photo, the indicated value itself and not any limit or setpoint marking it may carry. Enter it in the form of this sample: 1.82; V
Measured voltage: 173; V
